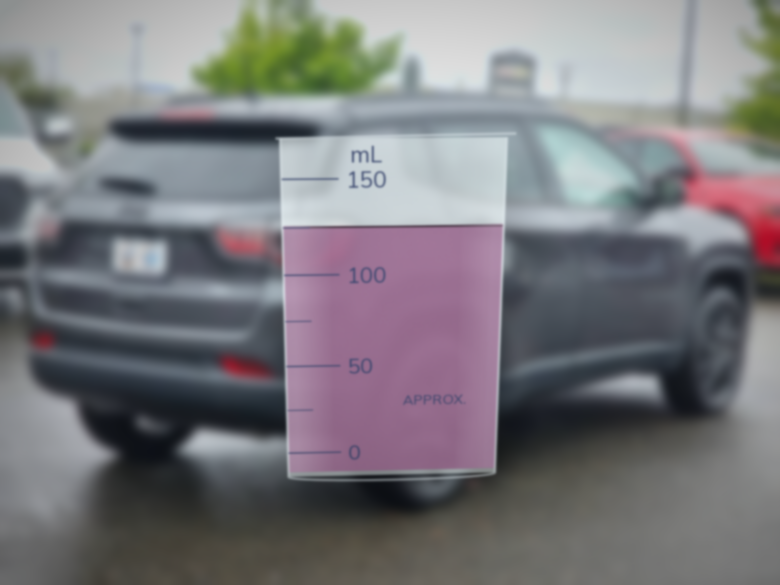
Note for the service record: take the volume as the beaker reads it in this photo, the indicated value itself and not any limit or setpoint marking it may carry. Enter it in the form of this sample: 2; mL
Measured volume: 125; mL
